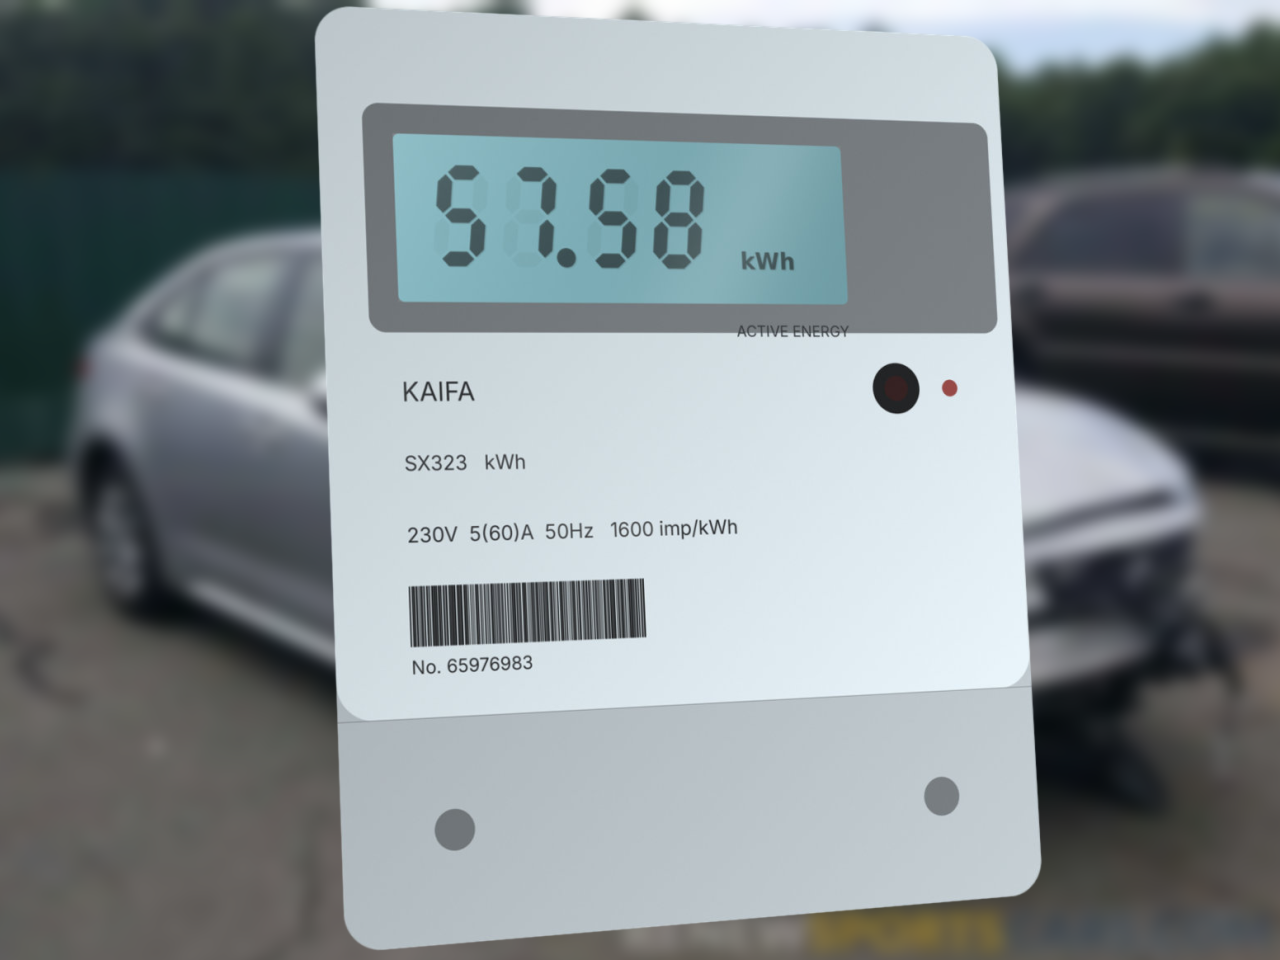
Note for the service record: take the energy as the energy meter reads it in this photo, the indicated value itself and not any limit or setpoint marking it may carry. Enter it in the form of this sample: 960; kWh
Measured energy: 57.58; kWh
